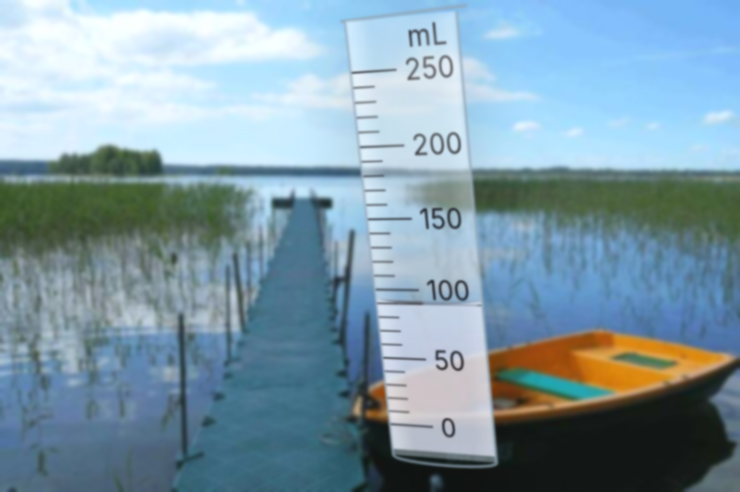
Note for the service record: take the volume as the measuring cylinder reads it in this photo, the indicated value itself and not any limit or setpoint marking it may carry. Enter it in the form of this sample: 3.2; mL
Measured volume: 90; mL
